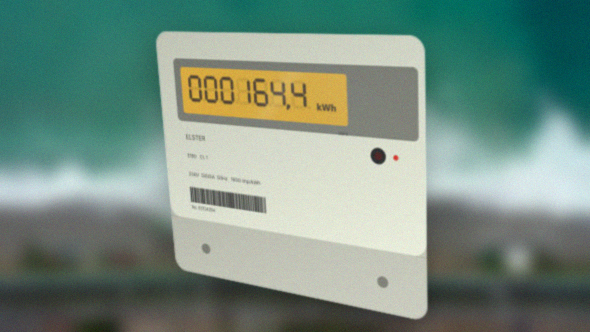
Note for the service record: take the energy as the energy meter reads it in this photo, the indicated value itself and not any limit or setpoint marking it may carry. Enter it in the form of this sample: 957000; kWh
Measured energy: 164.4; kWh
